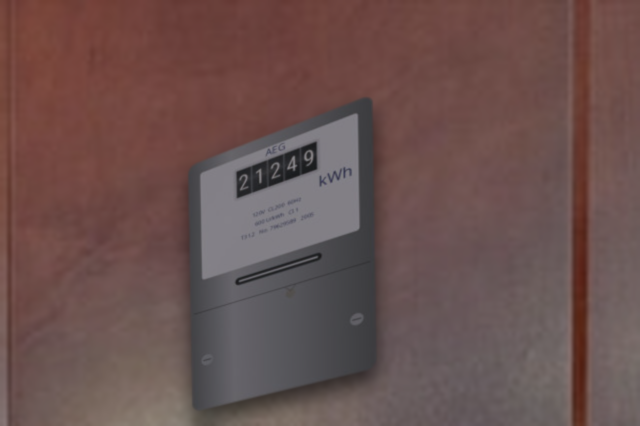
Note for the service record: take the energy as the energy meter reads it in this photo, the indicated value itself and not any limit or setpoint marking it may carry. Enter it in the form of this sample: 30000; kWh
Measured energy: 21249; kWh
